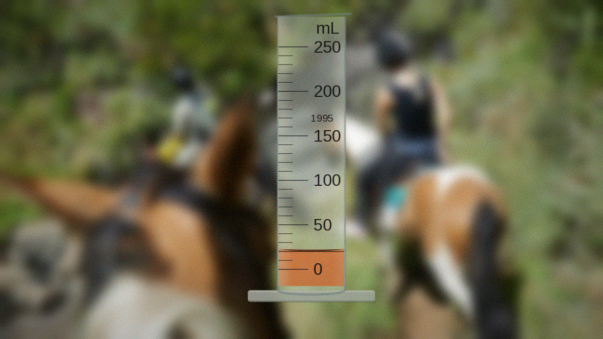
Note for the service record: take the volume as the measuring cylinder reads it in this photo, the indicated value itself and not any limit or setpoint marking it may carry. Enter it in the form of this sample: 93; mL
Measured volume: 20; mL
